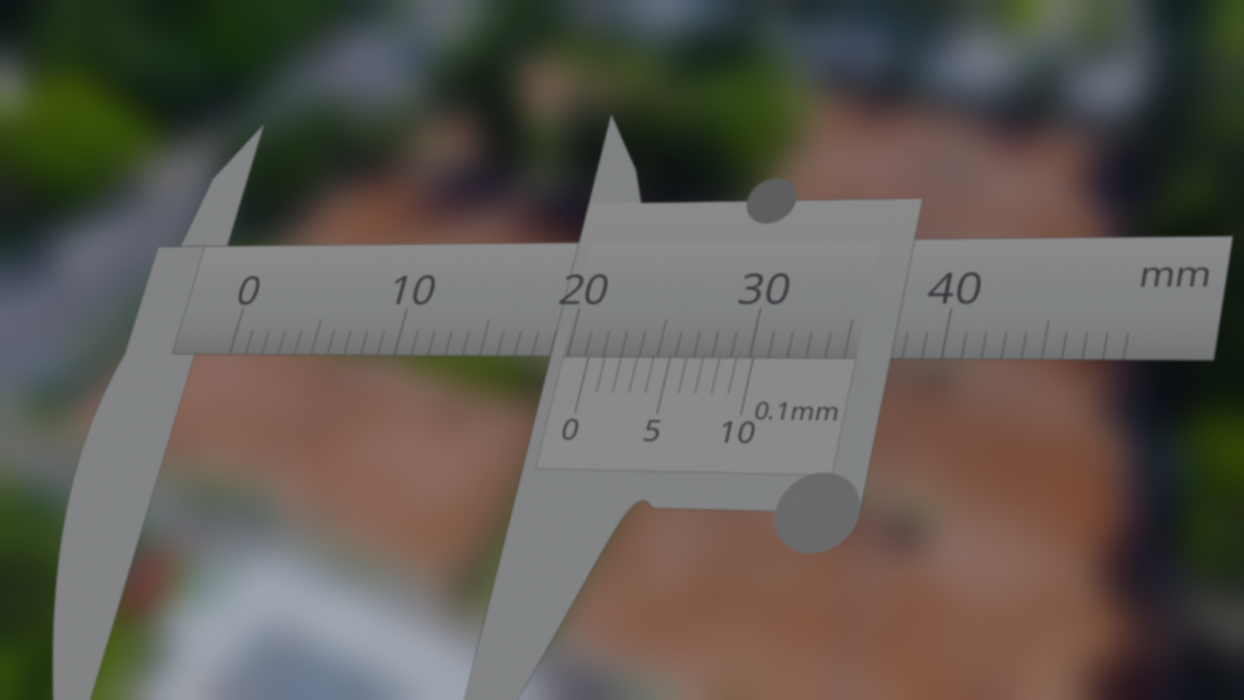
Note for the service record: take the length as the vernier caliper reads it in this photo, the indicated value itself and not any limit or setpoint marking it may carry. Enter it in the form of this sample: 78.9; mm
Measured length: 21.2; mm
